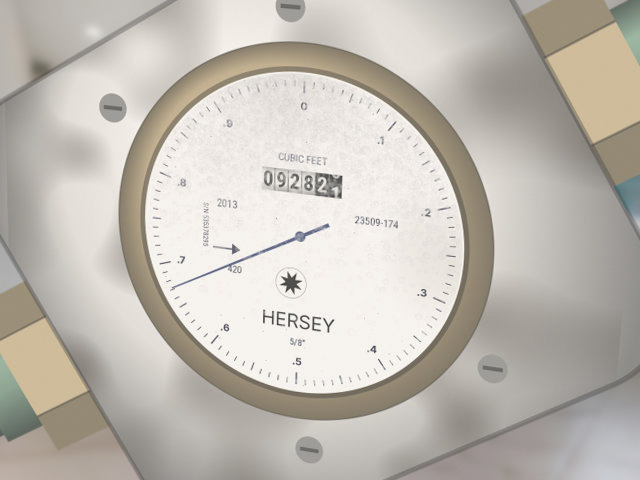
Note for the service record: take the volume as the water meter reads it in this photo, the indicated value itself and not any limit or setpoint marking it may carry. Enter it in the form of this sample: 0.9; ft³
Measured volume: 92820.67; ft³
